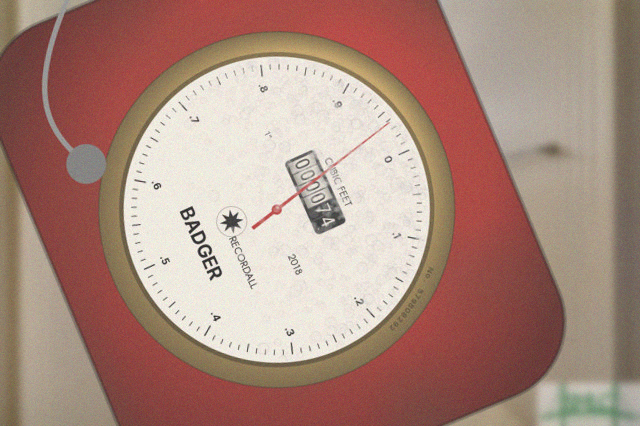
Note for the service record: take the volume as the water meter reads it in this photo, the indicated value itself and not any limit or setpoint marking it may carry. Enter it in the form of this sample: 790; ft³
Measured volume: 73.96; ft³
